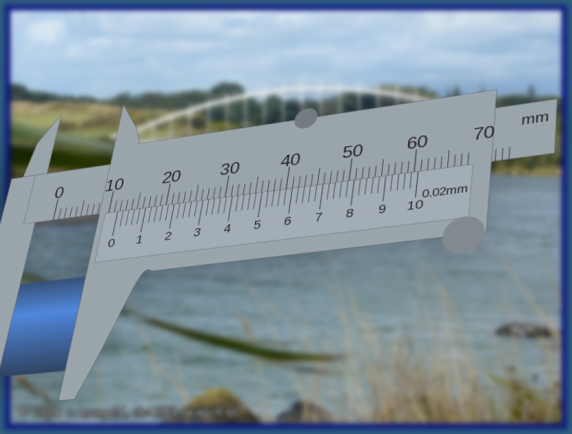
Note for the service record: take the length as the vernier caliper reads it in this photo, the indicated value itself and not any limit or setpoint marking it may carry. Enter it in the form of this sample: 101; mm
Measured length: 11.6; mm
